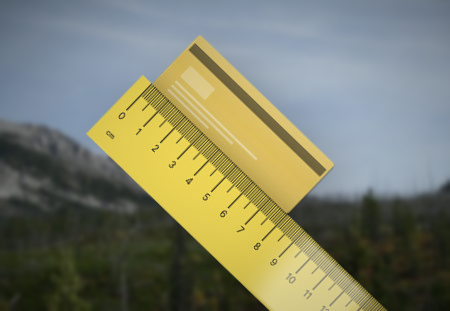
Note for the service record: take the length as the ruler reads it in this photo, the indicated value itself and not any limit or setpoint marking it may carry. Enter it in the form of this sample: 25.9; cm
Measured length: 8; cm
